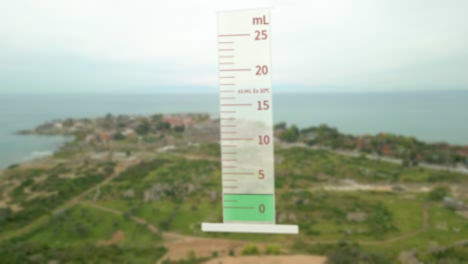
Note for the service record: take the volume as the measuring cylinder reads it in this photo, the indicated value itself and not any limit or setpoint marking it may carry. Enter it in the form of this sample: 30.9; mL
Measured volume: 2; mL
